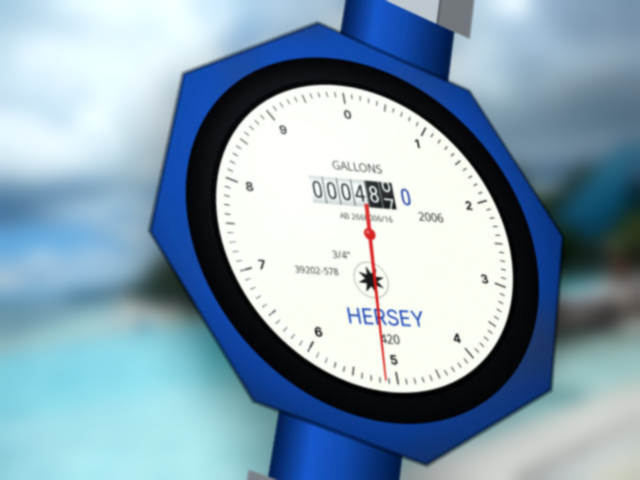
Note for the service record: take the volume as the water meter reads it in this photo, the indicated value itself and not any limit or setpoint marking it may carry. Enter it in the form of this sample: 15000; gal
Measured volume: 4865.1; gal
